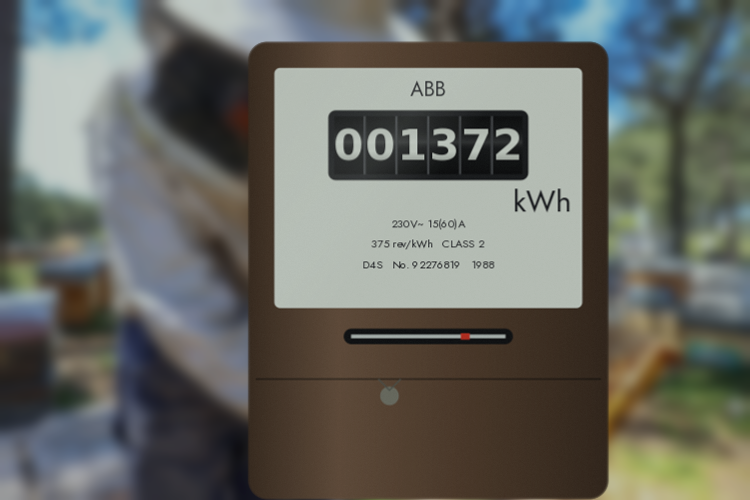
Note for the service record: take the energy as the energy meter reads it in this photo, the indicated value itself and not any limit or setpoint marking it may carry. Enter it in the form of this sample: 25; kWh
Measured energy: 1372; kWh
